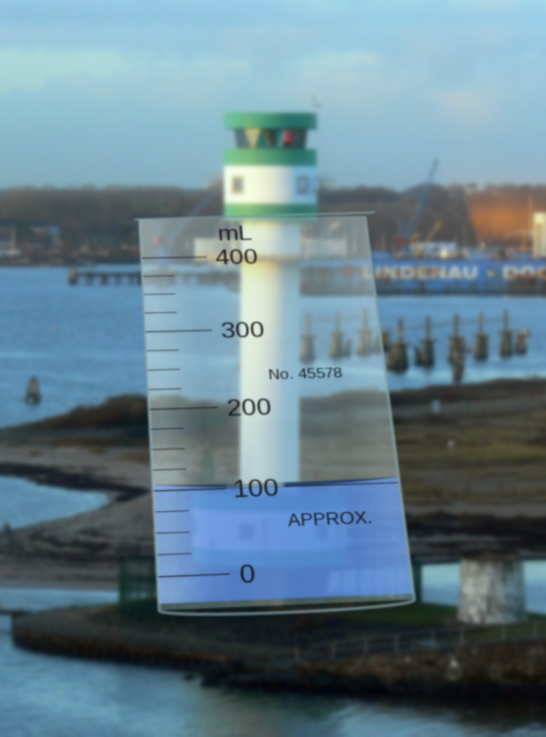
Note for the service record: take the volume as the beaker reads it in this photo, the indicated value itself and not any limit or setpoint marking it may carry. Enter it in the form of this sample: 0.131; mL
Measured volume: 100; mL
